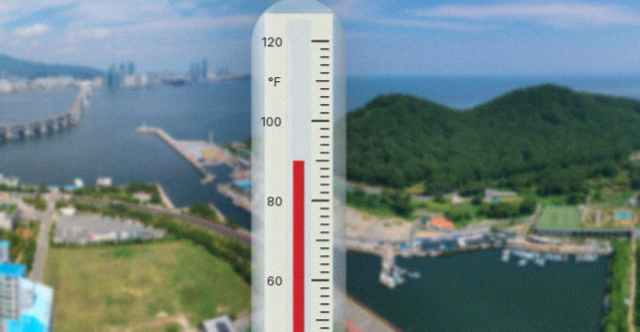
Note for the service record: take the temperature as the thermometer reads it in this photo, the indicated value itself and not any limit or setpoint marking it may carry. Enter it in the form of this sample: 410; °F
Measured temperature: 90; °F
